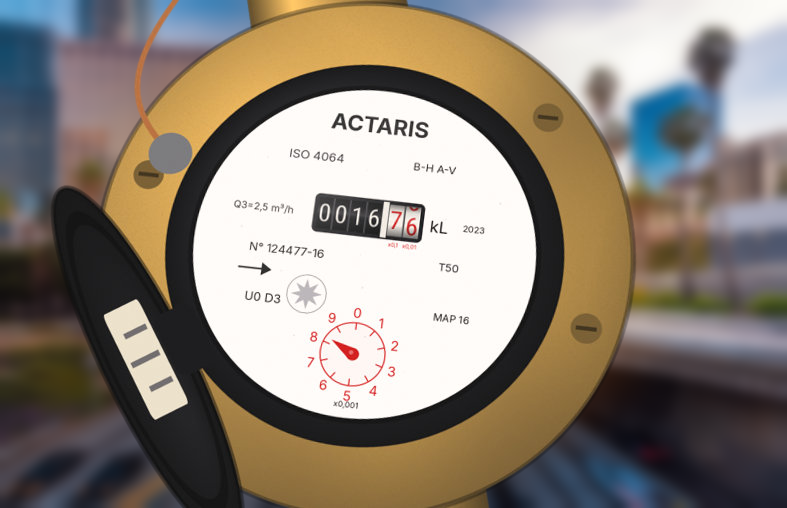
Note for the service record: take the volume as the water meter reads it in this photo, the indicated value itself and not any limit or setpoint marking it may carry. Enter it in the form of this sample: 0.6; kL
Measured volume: 16.758; kL
